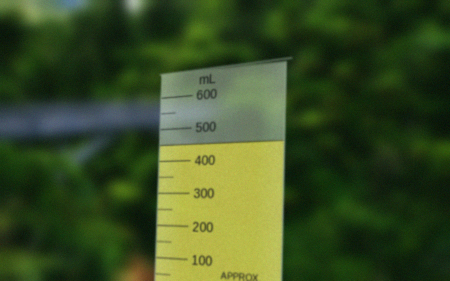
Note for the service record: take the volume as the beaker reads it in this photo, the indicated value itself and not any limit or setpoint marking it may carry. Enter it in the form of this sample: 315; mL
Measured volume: 450; mL
